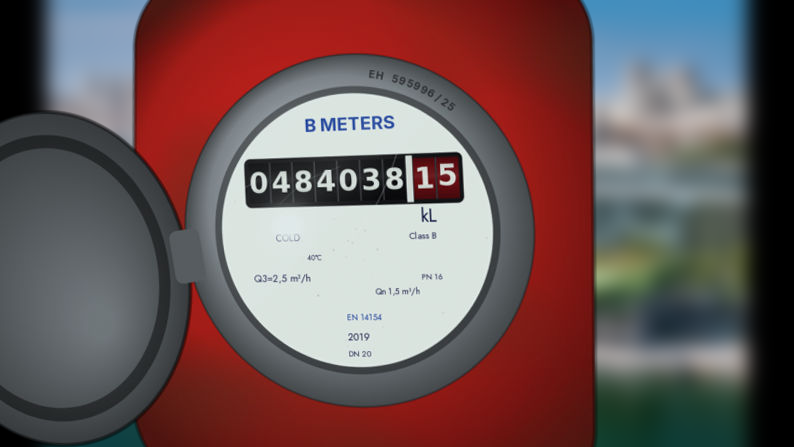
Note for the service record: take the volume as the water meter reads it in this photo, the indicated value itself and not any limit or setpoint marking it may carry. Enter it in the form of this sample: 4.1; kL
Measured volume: 484038.15; kL
